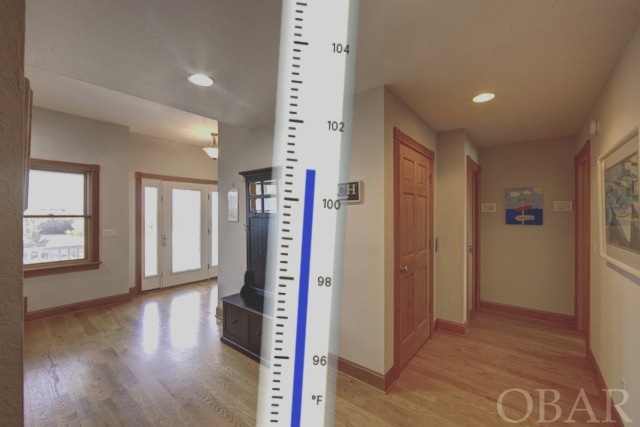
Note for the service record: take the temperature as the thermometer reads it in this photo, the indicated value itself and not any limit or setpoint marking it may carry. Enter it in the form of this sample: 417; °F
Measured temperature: 100.8; °F
